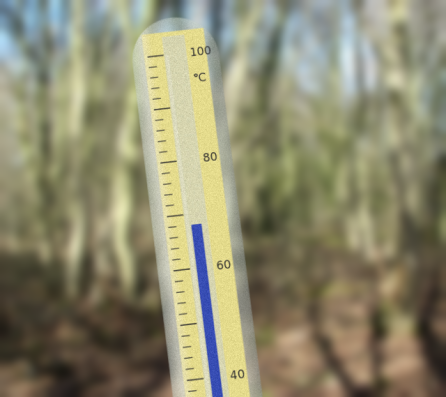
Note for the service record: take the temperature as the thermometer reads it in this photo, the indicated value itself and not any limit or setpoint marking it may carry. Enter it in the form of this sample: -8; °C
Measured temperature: 68; °C
